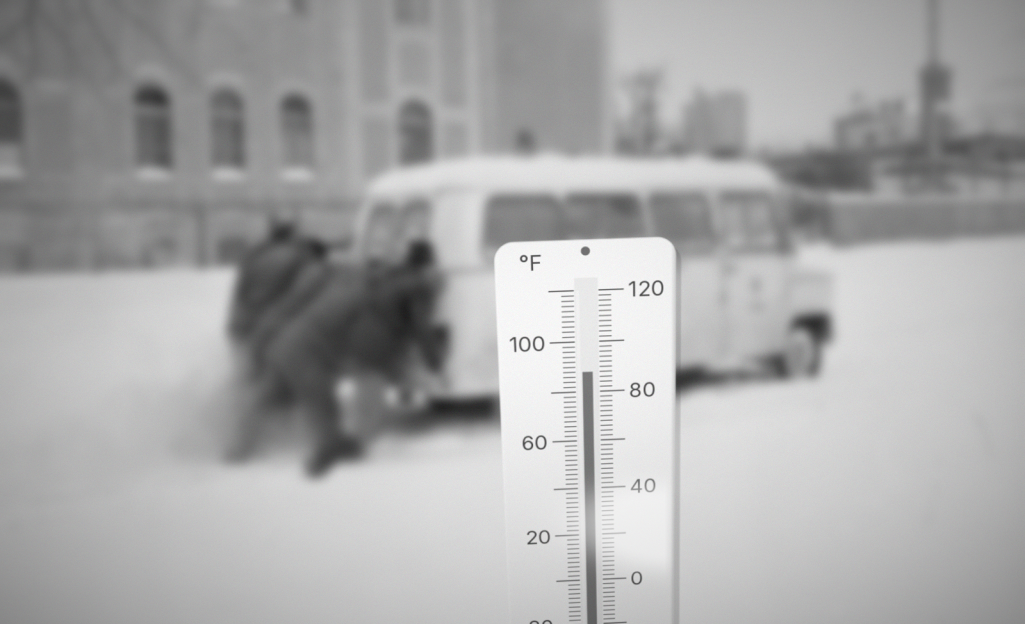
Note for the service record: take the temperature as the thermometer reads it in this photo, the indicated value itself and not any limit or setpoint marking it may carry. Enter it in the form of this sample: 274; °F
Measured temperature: 88; °F
